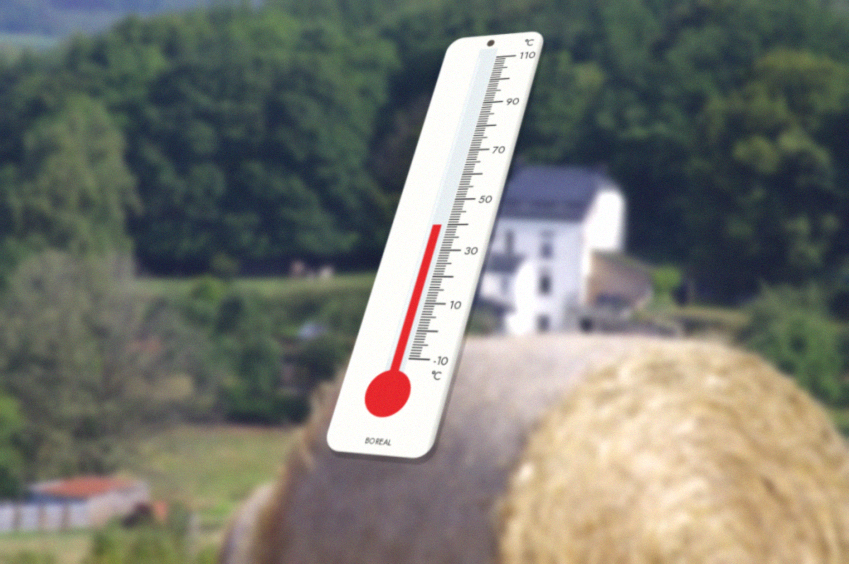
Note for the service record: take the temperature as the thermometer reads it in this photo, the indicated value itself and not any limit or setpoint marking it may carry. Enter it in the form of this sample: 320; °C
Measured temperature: 40; °C
